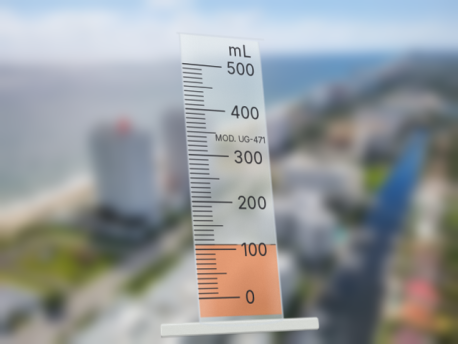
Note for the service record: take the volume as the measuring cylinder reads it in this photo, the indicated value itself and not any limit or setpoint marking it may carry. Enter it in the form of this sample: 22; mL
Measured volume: 110; mL
